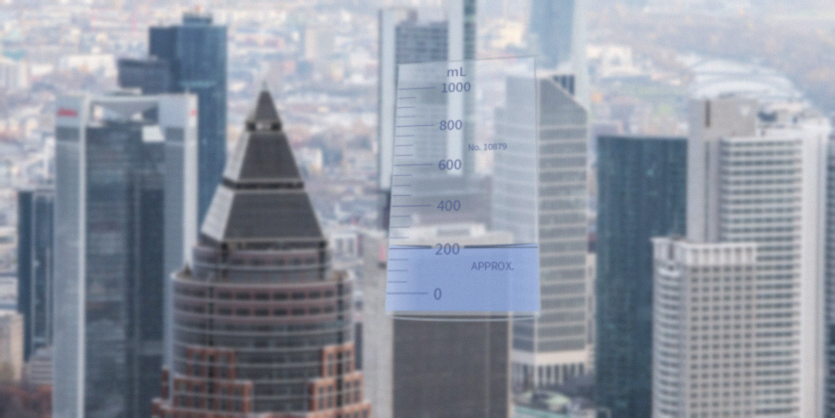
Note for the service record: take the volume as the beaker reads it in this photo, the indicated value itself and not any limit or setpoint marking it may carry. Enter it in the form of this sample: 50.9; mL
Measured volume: 200; mL
